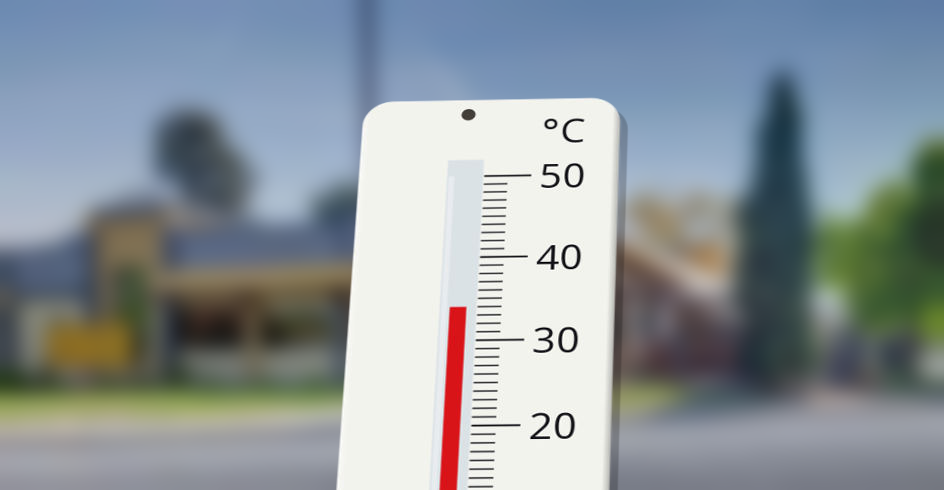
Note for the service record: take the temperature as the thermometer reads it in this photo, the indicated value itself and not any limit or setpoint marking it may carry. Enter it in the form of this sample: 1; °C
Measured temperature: 34; °C
